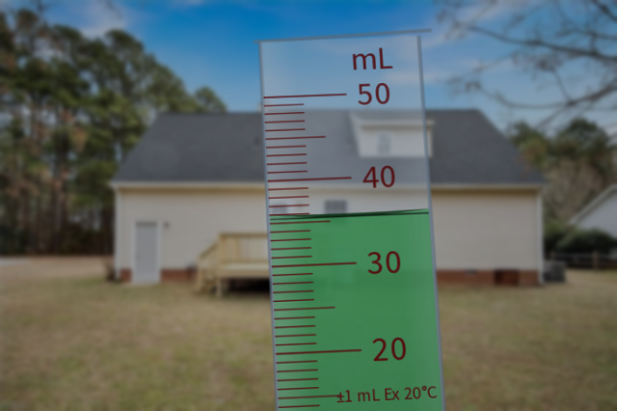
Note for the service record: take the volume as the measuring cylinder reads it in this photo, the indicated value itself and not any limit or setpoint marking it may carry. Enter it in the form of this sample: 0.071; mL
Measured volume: 35.5; mL
